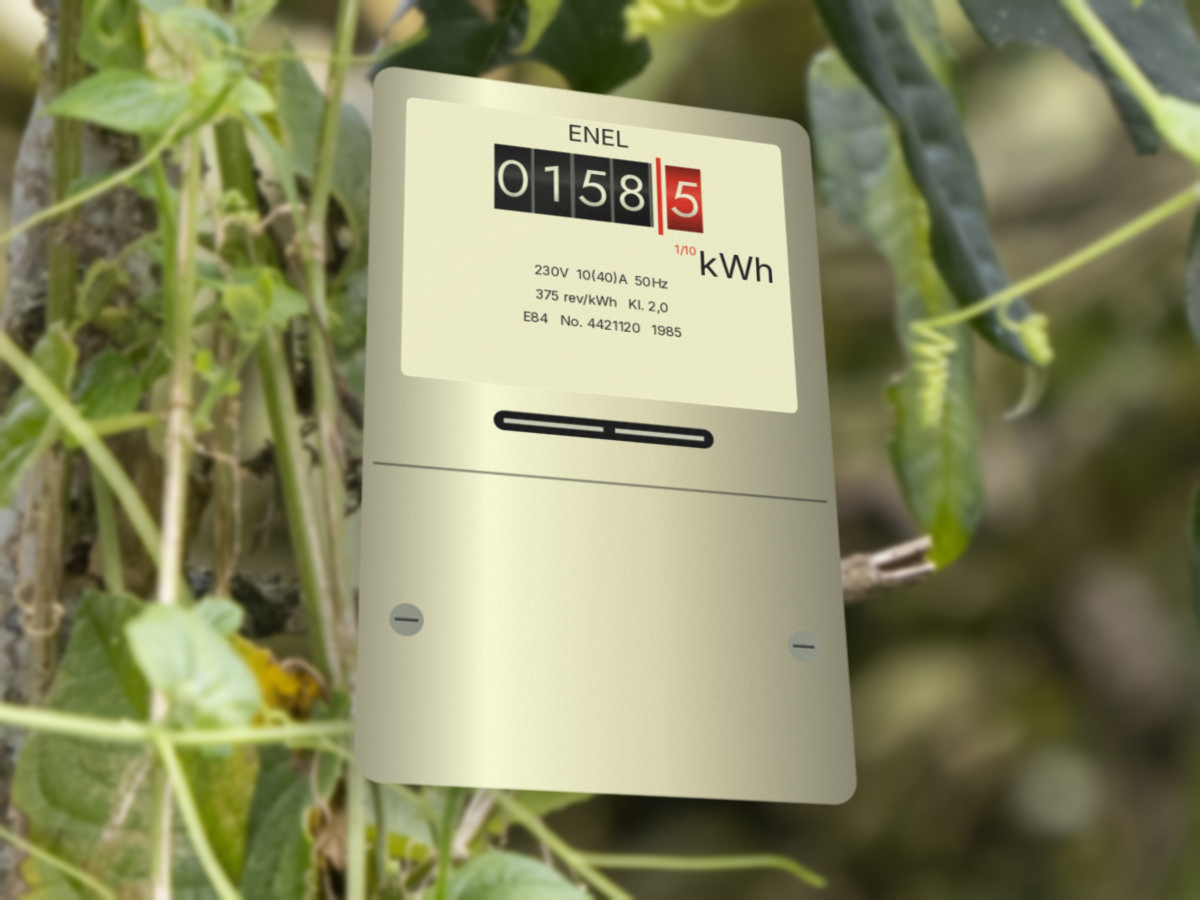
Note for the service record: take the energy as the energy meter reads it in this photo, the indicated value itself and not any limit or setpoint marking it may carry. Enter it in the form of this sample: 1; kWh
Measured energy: 158.5; kWh
